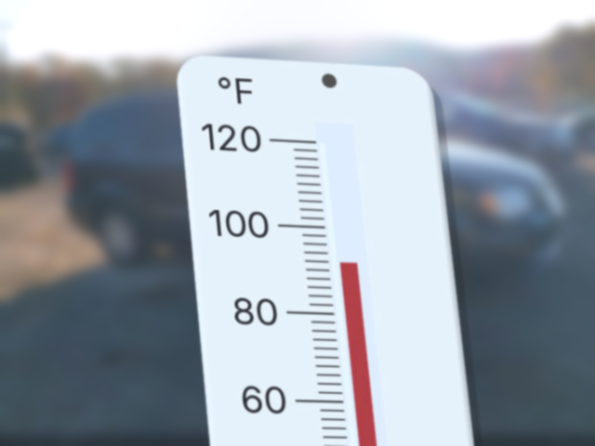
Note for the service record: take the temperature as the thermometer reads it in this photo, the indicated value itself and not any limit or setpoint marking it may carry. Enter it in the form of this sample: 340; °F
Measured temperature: 92; °F
